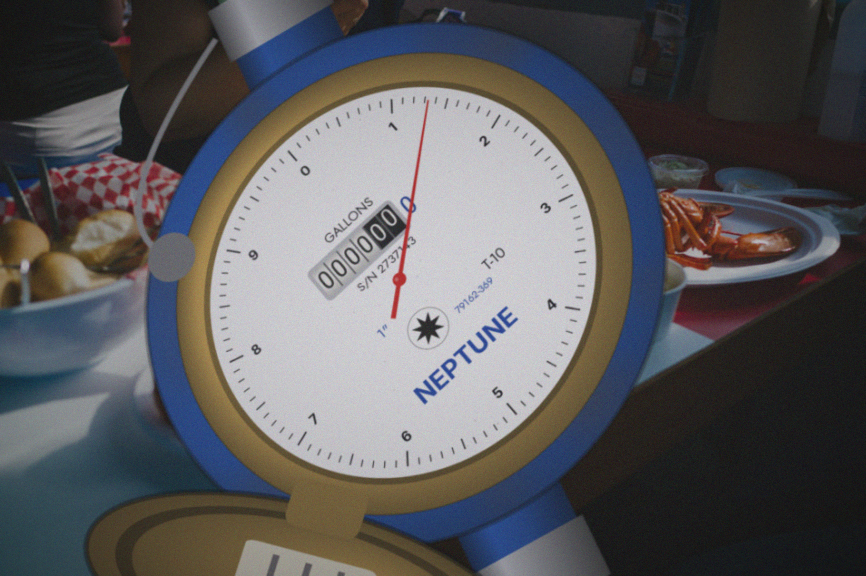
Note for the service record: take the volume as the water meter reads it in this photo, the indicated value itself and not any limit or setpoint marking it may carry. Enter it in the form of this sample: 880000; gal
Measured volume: 1.3; gal
